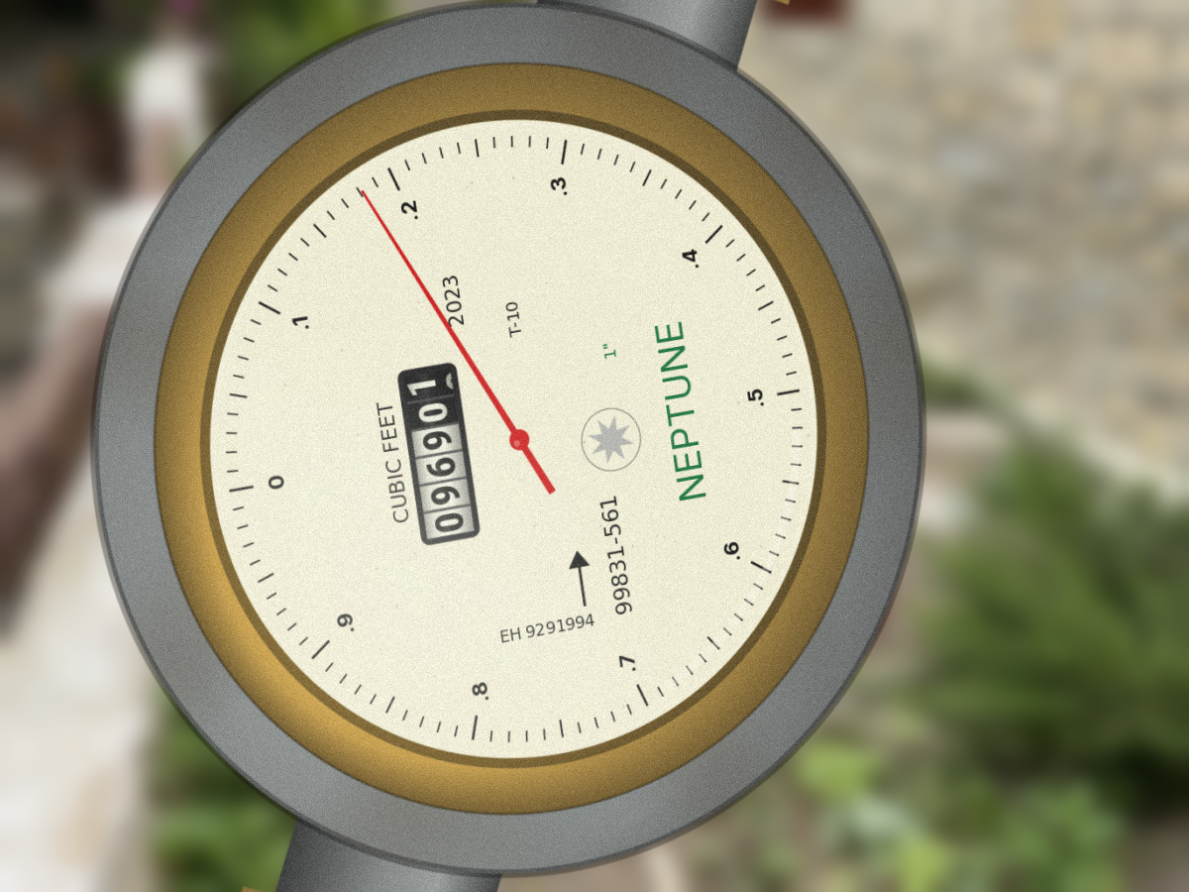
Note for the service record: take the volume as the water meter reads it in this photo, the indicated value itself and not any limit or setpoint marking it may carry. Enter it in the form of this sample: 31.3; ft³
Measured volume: 96901.18; ft³
